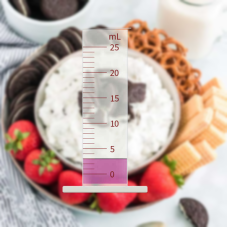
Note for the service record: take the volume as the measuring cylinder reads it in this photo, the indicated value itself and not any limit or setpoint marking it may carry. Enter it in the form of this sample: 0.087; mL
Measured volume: 3; mL
